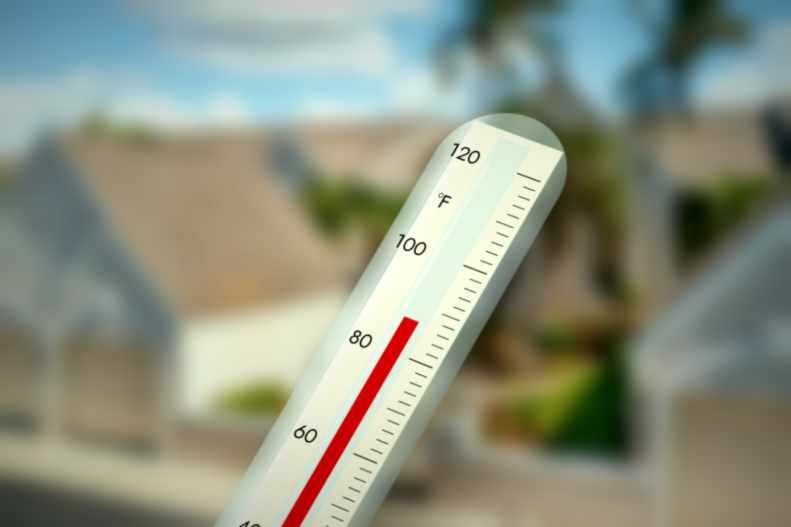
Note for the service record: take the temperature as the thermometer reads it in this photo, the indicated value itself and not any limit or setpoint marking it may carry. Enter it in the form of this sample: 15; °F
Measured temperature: 87; °F
